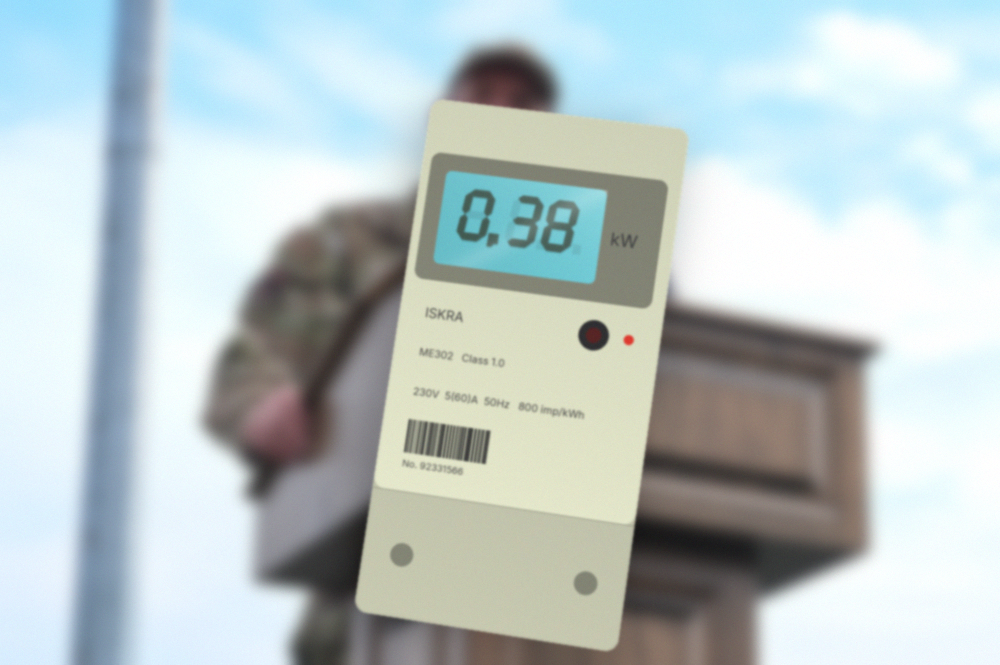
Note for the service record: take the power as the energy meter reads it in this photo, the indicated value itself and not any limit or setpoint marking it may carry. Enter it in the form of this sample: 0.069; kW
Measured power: 0.38; kW
